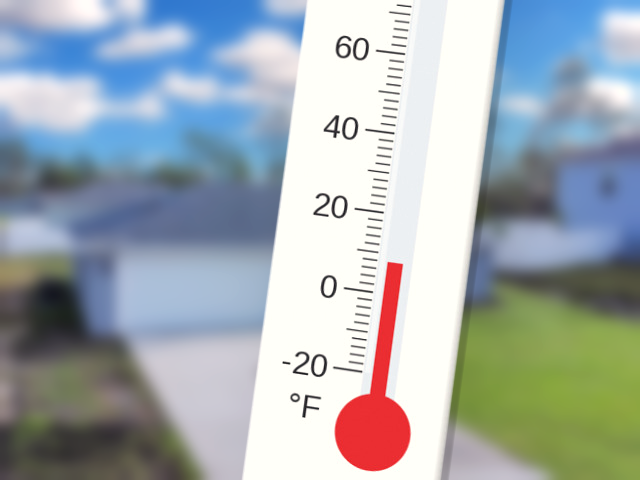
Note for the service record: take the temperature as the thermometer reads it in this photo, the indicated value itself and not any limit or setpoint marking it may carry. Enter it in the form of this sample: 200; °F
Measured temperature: 8; °F
